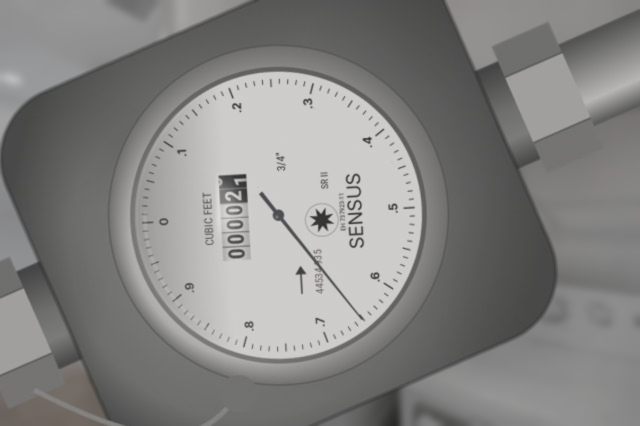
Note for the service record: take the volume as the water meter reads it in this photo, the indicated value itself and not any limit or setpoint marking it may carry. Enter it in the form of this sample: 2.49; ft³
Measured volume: 20.65; ft³
